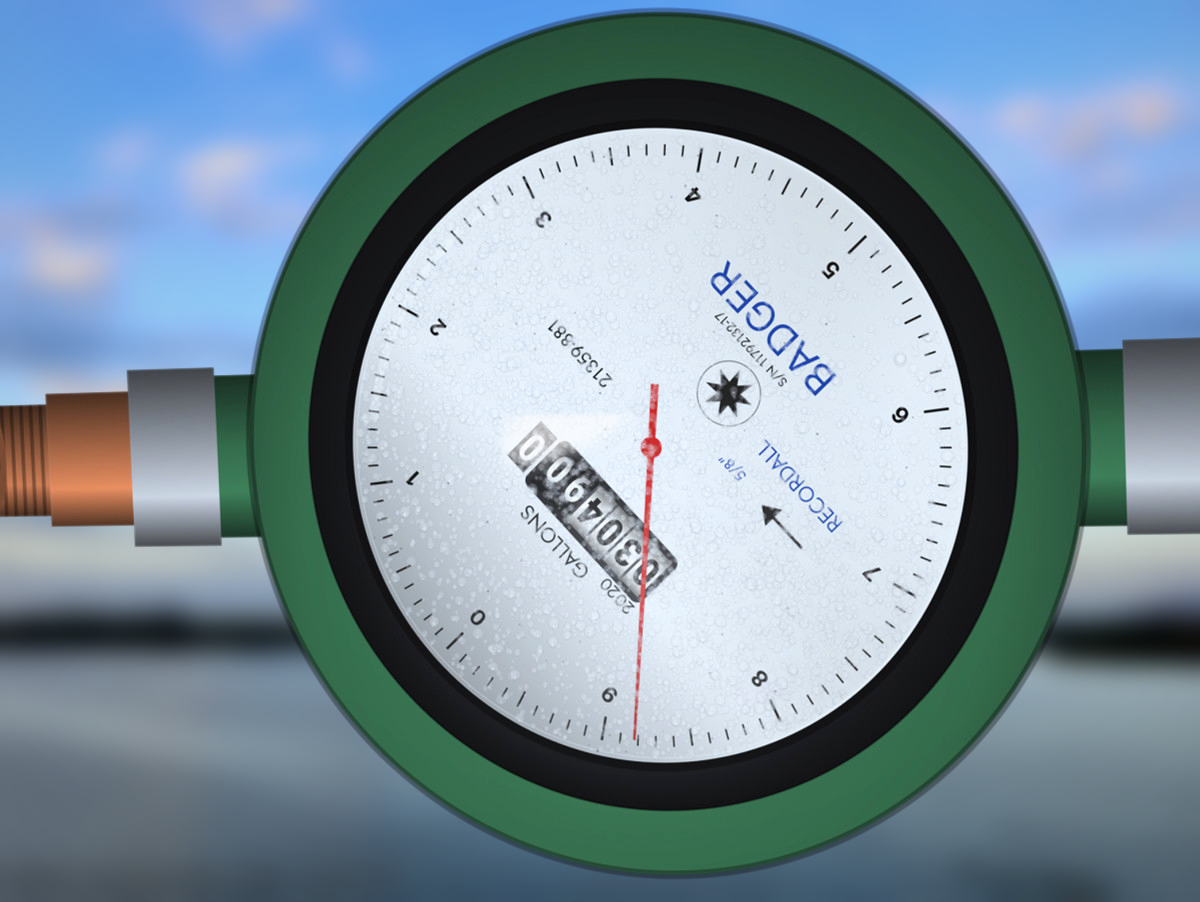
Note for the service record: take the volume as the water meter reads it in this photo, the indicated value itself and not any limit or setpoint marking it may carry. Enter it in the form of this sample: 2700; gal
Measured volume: 304898.8; gal
